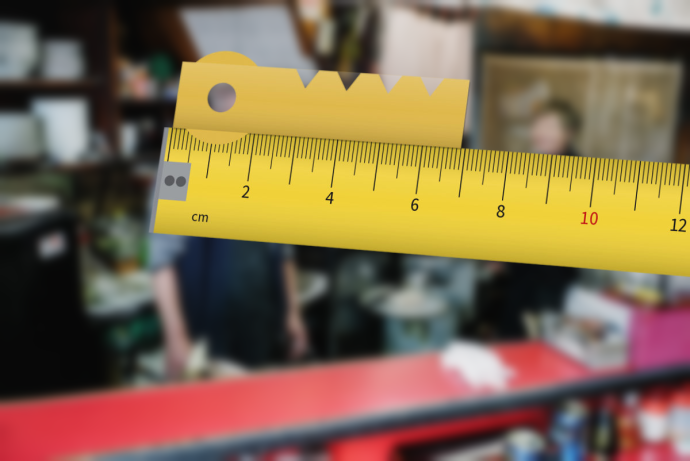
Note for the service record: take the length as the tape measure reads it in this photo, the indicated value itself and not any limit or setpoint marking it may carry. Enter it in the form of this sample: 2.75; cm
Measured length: 6.9; cm
